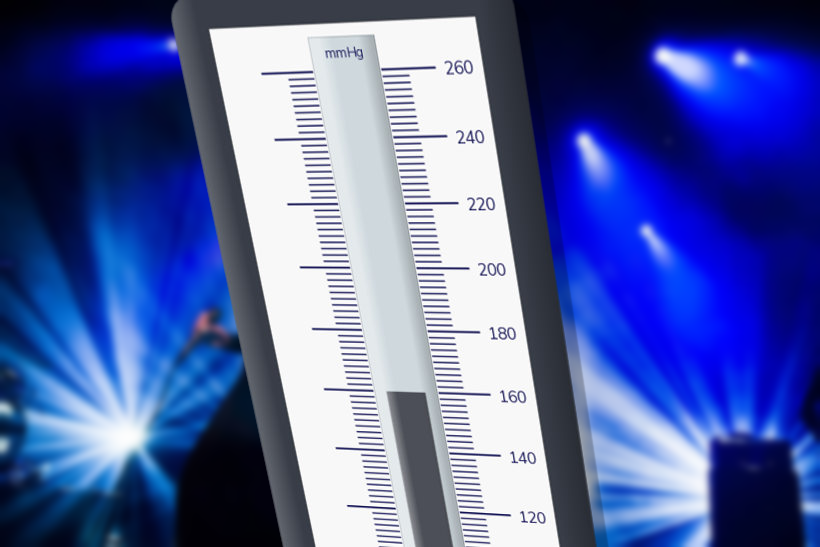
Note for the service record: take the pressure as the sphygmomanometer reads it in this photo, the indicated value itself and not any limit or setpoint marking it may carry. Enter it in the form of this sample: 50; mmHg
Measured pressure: 160; mmHg
